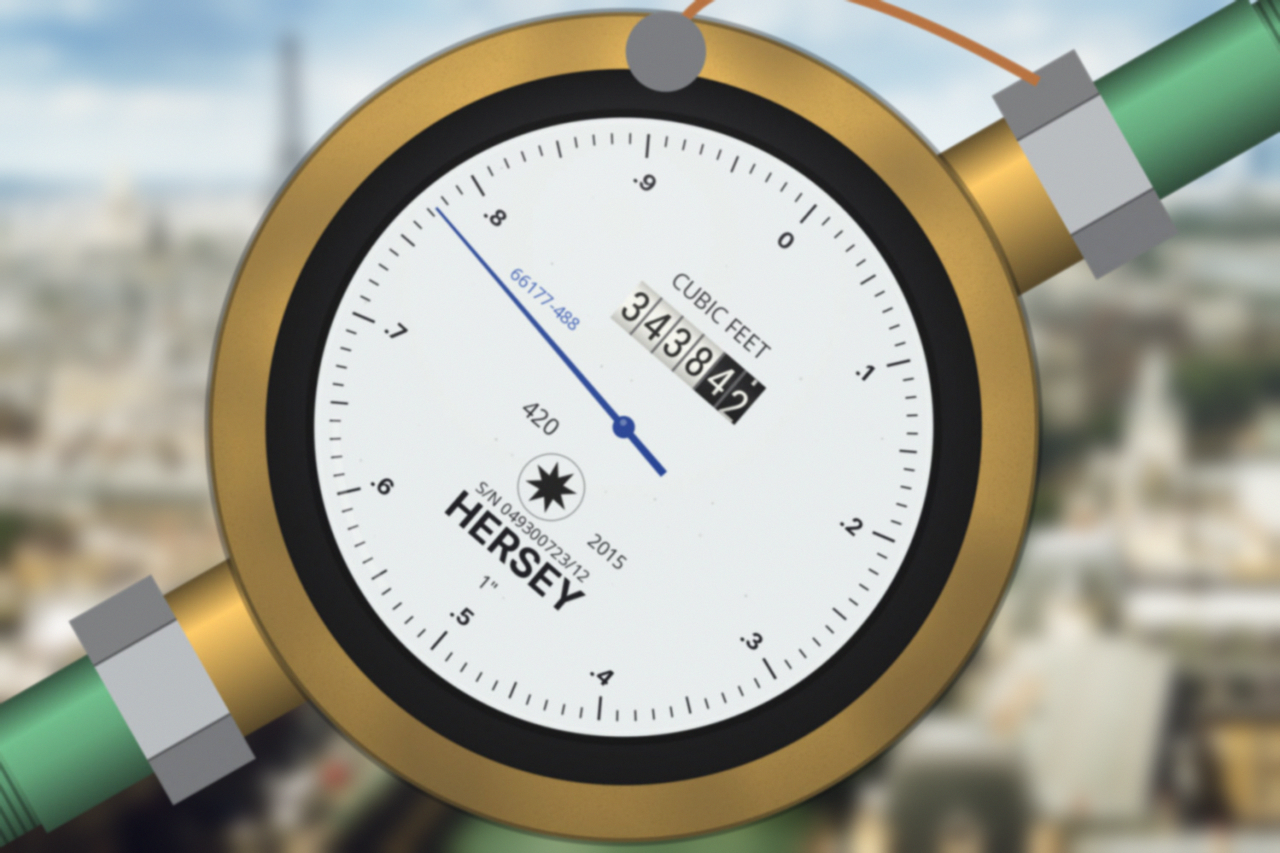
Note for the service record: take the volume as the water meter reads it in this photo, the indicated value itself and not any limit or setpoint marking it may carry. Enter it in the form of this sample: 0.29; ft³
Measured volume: 343841.77; ft³
